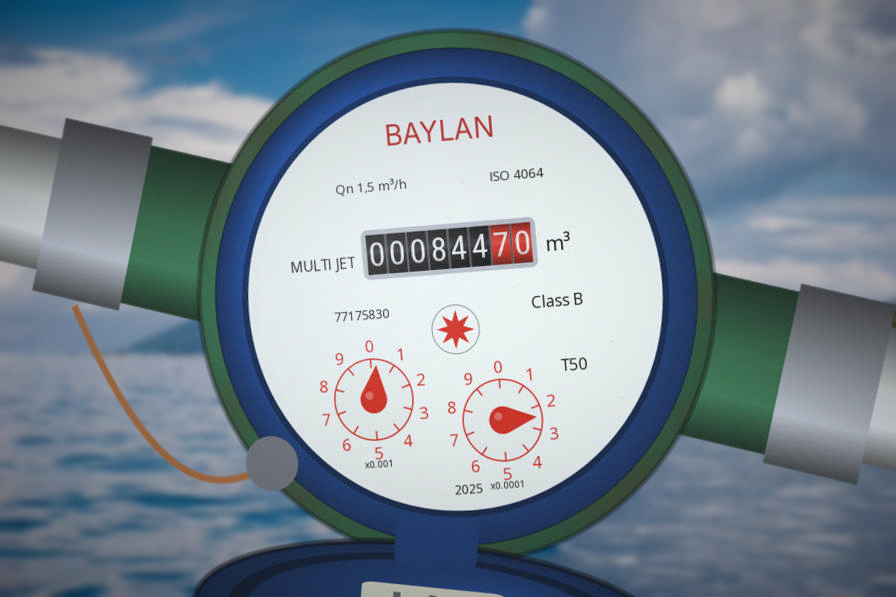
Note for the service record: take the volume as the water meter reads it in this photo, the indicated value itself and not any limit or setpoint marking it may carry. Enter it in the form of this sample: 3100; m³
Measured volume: 844.7002; m³
